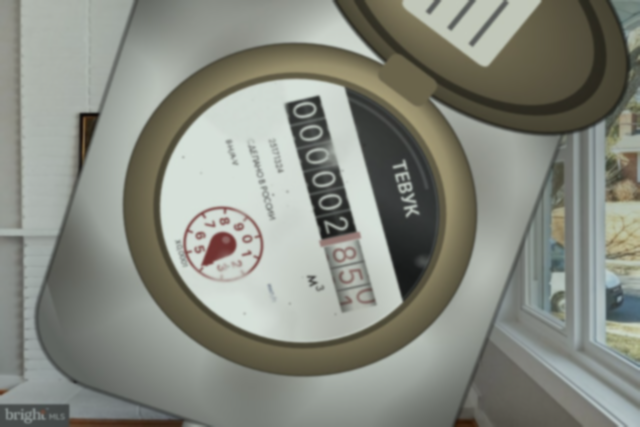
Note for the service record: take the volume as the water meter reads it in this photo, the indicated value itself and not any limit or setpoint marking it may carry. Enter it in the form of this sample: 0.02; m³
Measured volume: 2.8504; m³
